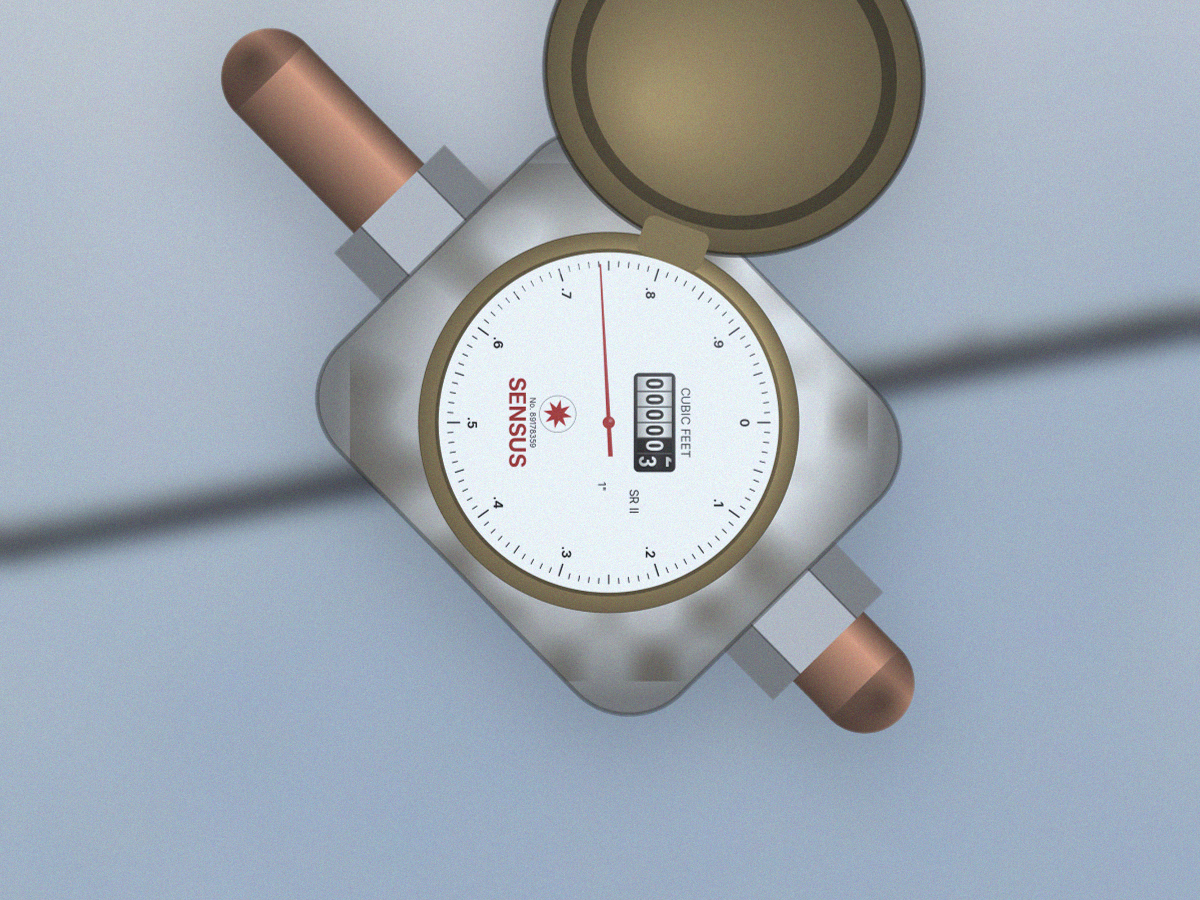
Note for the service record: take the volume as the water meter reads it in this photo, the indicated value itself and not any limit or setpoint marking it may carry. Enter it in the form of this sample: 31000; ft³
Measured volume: 2.74; ft³
